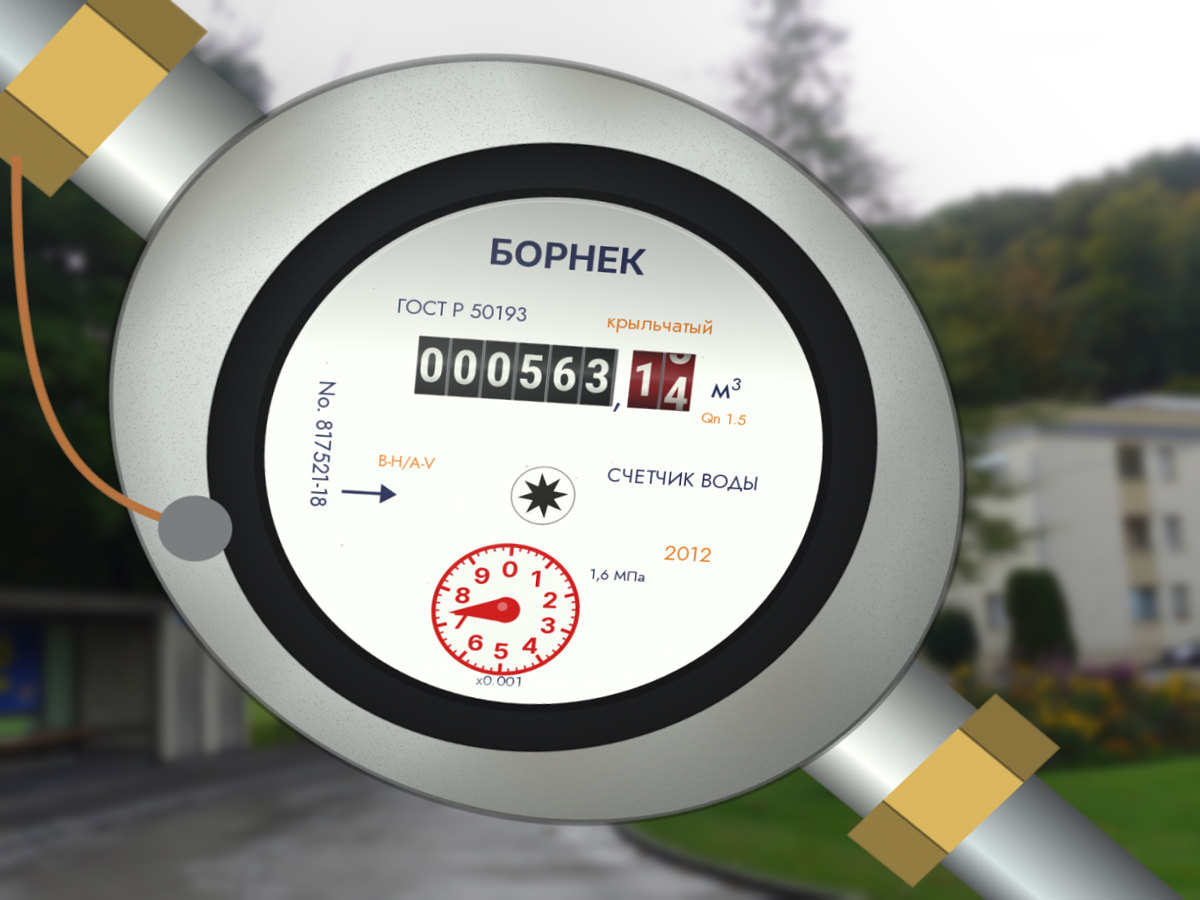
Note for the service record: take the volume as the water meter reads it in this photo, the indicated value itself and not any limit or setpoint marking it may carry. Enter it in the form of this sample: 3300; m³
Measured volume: 563.137; m³
